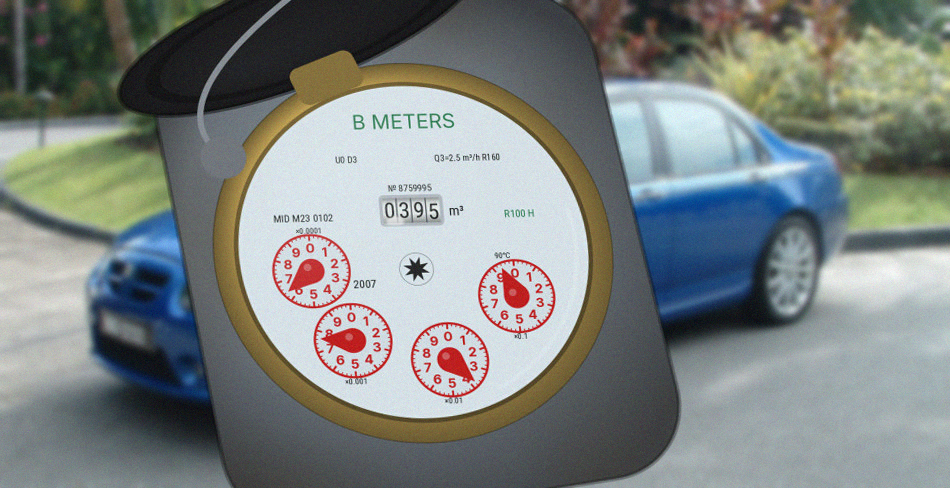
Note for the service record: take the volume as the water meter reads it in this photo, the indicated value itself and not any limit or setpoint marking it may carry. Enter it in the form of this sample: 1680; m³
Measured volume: 394.9376; m³
